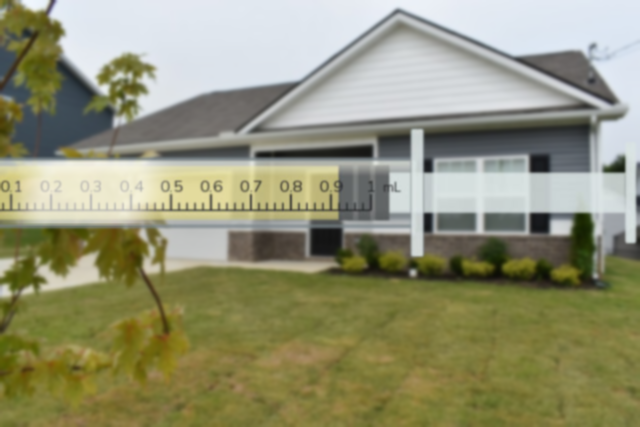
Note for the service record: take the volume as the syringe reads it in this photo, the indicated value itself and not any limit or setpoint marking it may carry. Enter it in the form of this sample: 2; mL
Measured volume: 0.92; mL
